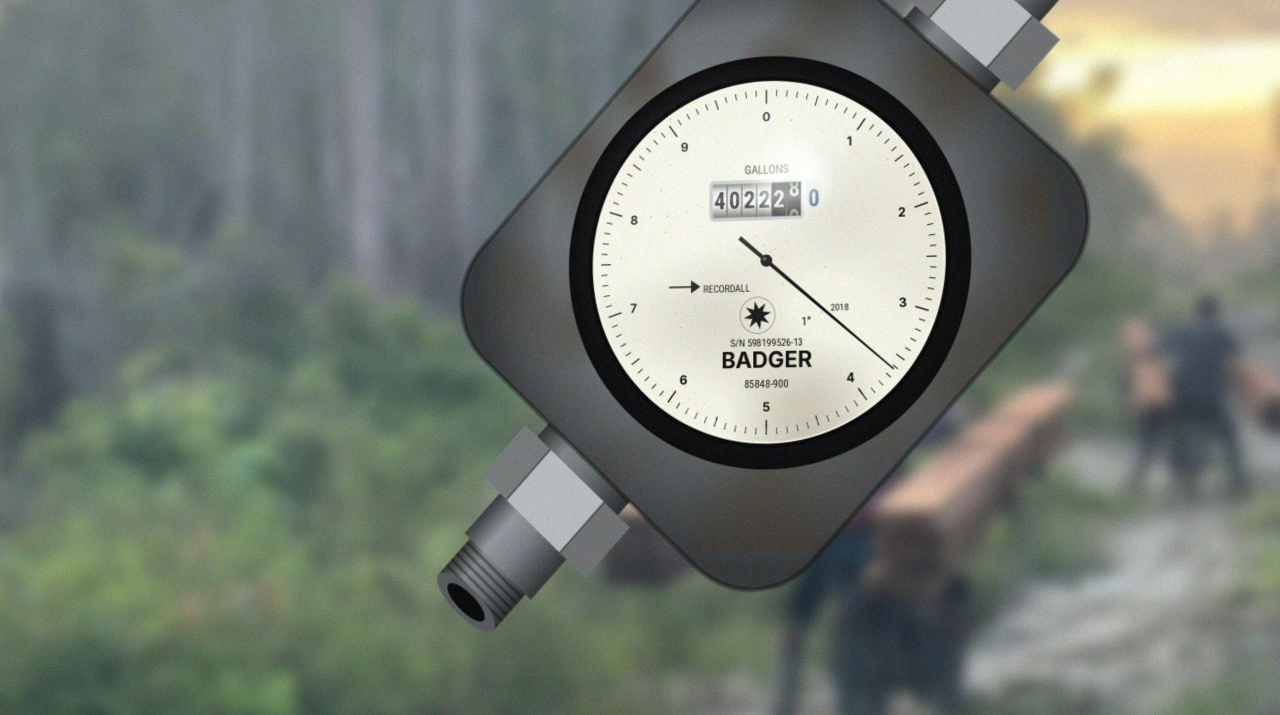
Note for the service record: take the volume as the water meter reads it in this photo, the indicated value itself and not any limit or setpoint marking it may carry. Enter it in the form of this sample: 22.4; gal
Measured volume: 4022283.6; gal
